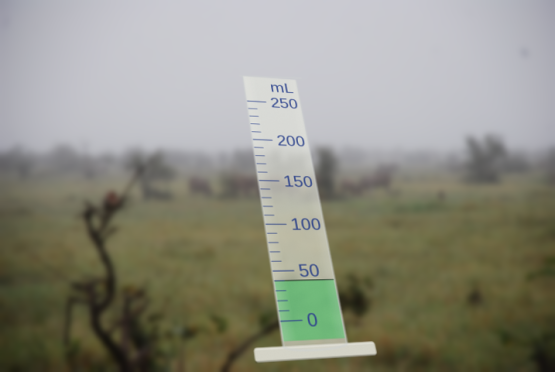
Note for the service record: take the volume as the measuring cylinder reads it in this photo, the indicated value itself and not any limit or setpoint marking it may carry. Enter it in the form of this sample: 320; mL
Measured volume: 40; mL
